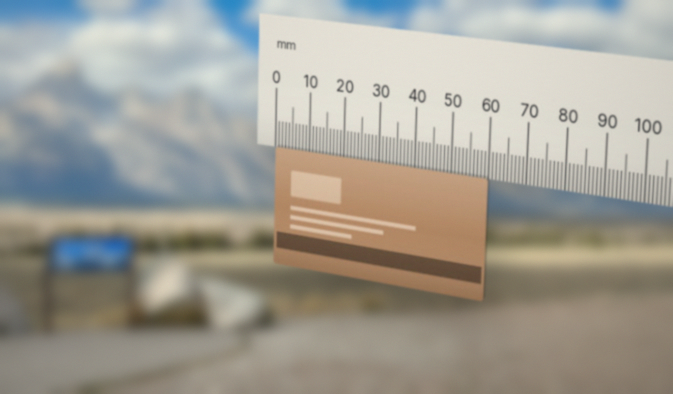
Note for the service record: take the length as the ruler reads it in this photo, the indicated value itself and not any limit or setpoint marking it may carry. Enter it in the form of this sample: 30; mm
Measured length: 60; mm
